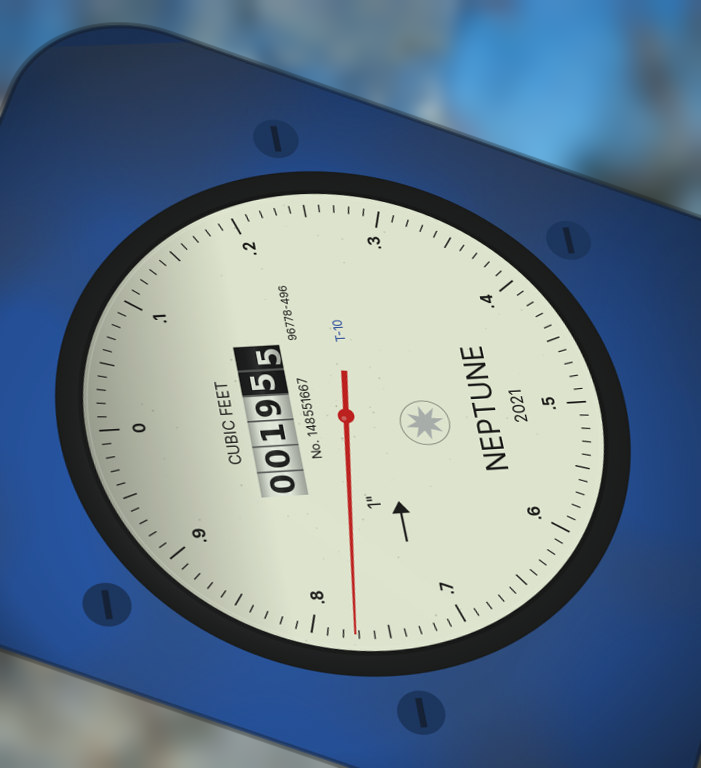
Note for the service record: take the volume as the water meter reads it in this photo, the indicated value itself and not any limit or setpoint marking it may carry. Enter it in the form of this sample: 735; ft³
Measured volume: 1954.77; ft³
